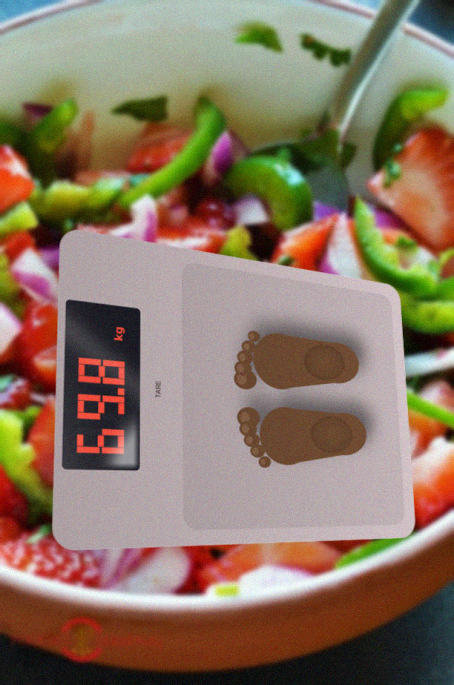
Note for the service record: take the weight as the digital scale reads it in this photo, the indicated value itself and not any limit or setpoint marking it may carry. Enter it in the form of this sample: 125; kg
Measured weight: 69.8; kg
